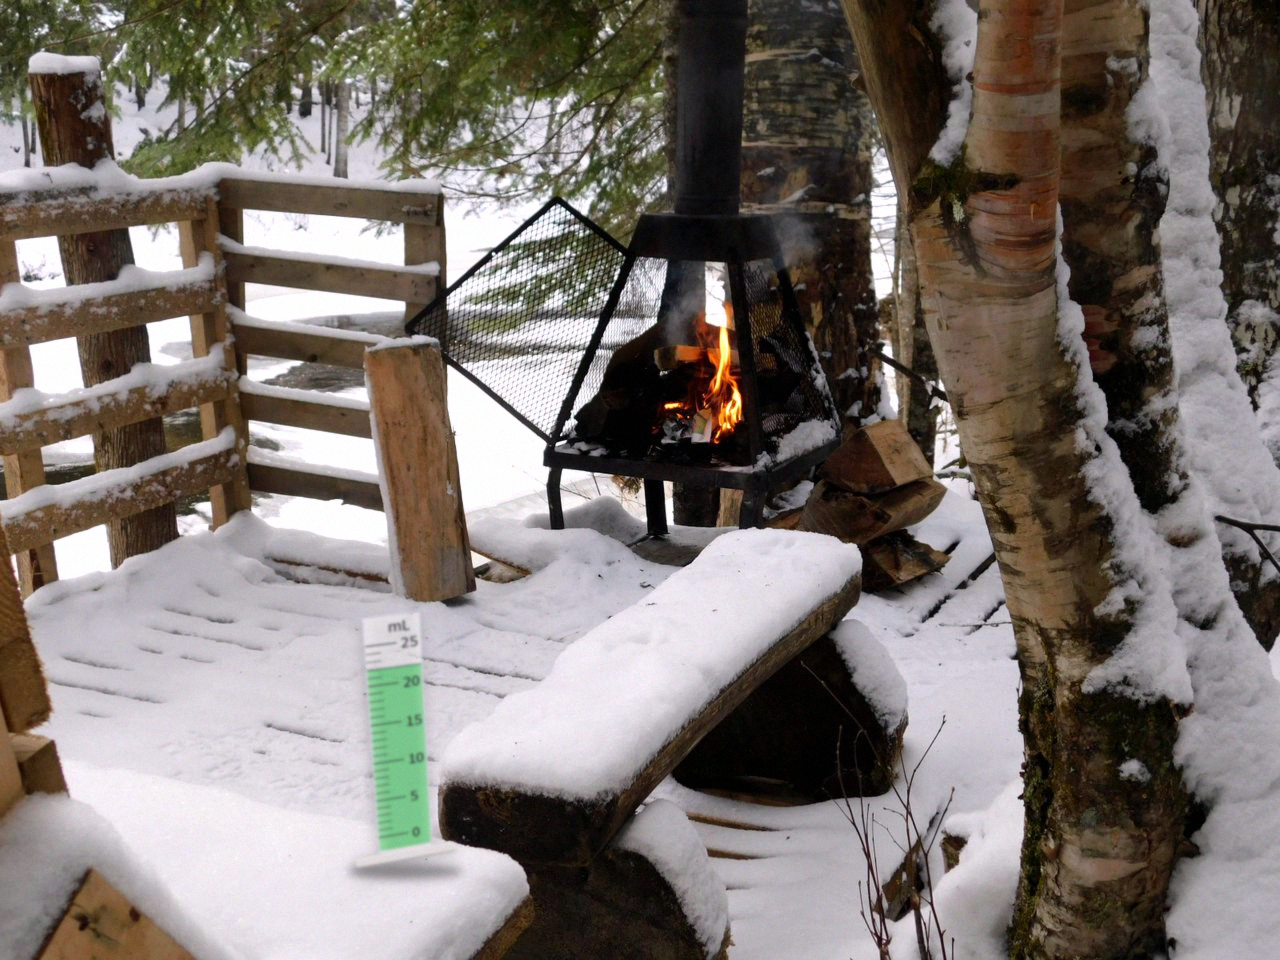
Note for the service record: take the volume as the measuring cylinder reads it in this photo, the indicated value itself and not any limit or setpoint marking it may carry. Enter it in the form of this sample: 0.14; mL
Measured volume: 22; mL
